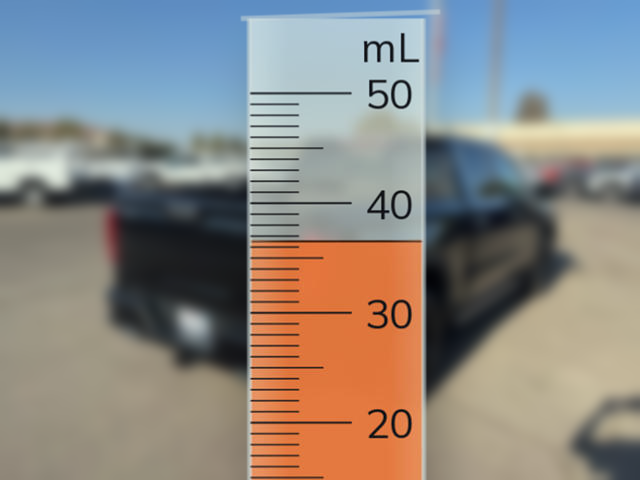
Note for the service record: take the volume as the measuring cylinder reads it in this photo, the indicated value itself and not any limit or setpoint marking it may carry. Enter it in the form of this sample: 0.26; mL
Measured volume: 36.5; mL
